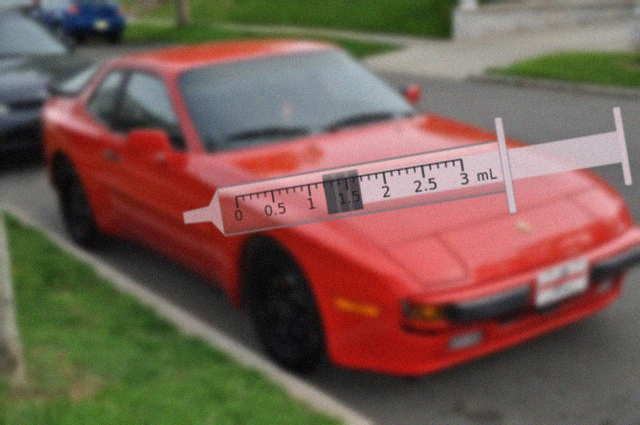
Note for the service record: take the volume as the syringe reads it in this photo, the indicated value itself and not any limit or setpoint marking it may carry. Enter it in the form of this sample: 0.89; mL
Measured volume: 1.2; mL
